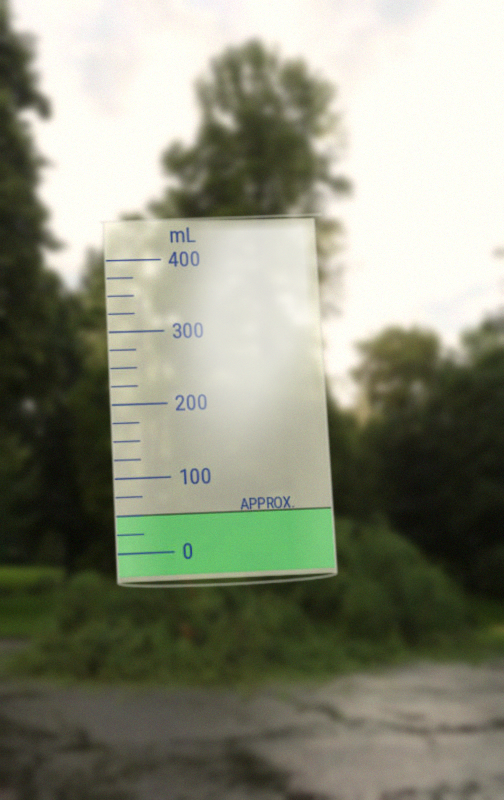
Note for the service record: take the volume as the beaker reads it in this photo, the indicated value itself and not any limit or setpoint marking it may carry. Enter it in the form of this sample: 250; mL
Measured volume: 50; mL
